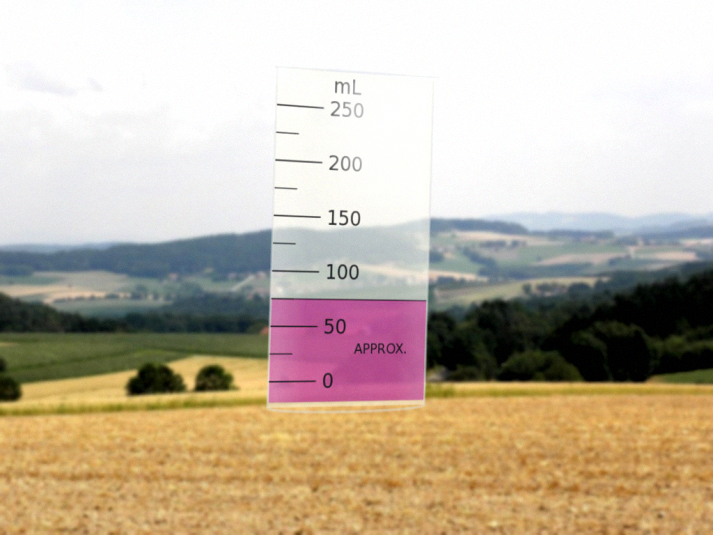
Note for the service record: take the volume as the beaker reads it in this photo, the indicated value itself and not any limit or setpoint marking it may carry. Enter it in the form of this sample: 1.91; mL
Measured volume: 75; mL
